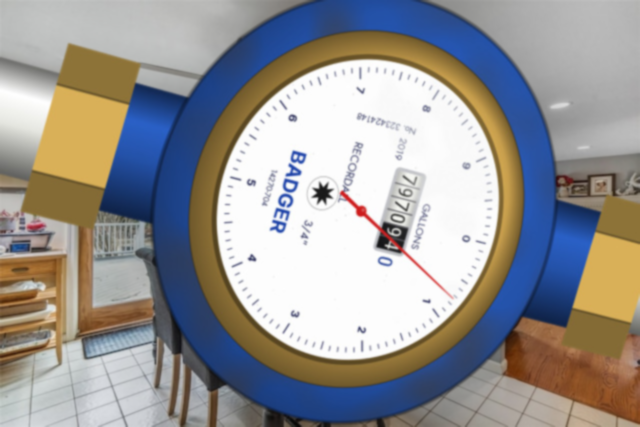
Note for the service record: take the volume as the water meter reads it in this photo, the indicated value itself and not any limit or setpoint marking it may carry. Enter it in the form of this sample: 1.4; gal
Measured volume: 7970940.7; gal
